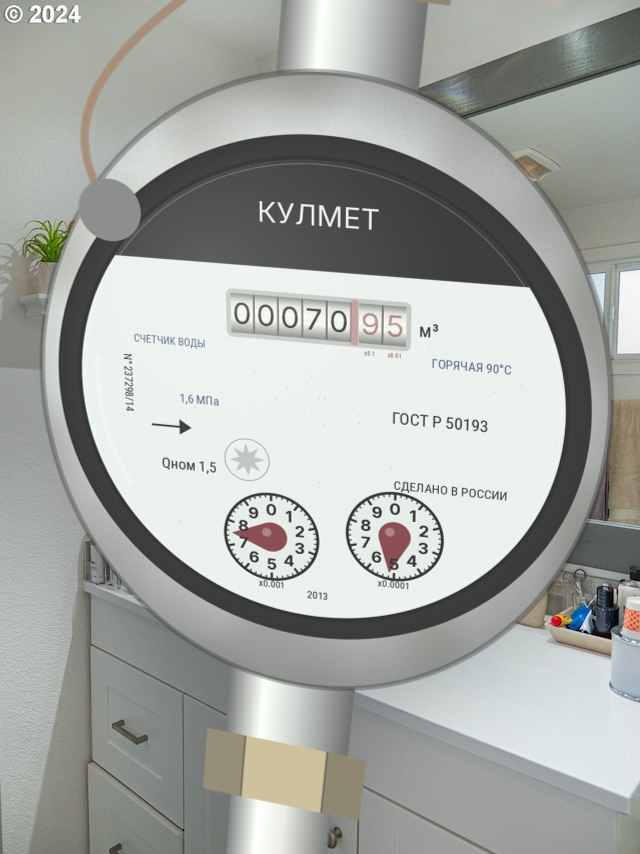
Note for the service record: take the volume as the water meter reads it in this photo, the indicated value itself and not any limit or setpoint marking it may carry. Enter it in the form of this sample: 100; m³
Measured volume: 70.9575; m³
